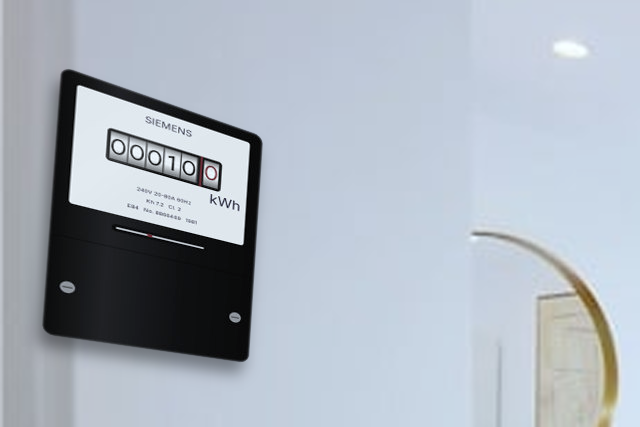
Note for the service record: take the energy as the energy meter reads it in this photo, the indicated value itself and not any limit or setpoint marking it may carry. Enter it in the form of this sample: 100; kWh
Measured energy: 10.0; kWh
